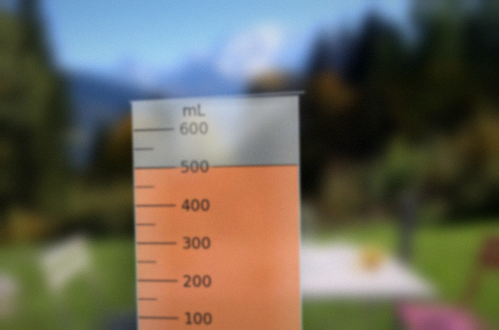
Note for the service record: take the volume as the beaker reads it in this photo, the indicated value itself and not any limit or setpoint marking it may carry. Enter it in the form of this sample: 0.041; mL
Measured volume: 500; mL
